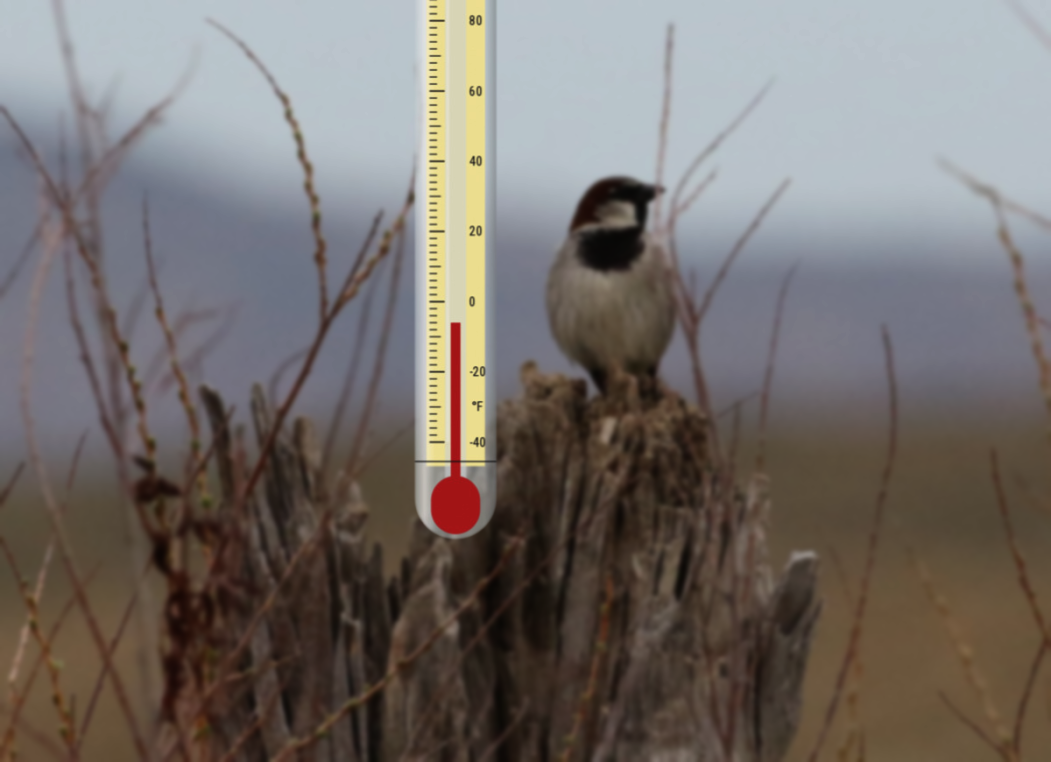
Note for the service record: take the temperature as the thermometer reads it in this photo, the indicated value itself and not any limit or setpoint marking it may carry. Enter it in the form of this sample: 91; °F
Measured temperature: -6; °F
